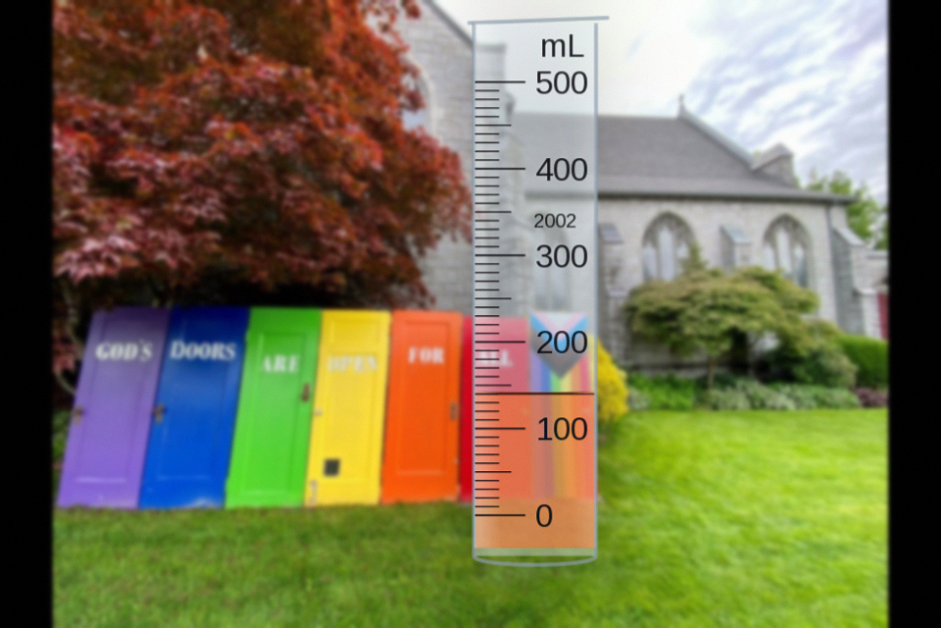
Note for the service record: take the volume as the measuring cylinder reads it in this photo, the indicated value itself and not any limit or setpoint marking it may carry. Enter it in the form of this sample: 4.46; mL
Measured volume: 140; mL
